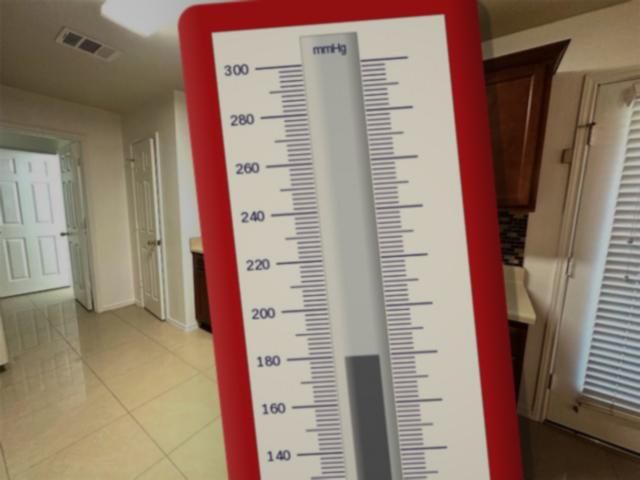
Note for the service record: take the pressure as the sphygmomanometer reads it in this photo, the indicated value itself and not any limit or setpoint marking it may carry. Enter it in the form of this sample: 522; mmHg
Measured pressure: 180; mmHg
